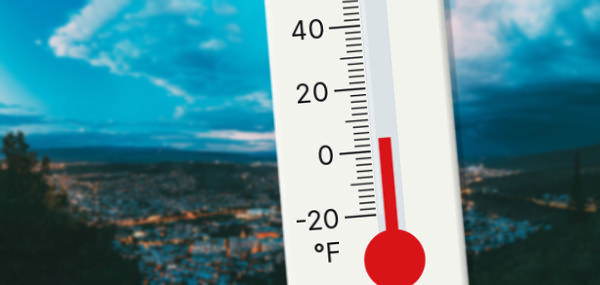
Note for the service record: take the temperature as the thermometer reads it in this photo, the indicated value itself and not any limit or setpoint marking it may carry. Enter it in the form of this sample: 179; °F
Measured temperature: 4; °F
